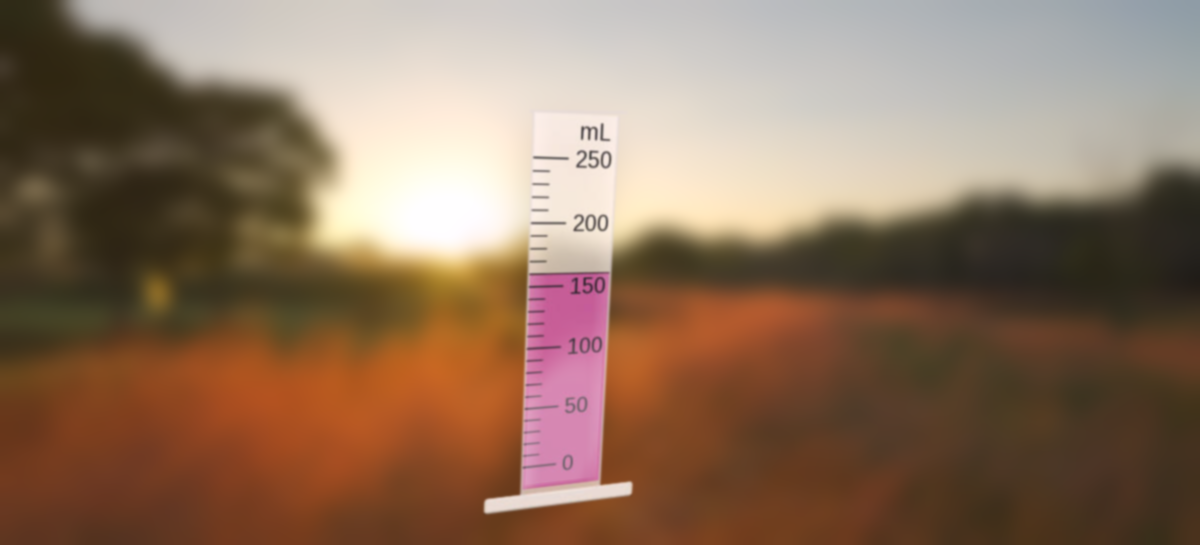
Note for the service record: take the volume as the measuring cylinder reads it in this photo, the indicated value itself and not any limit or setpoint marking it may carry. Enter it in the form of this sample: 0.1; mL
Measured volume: 160; mL
